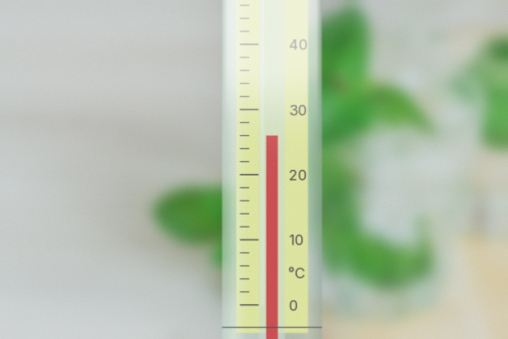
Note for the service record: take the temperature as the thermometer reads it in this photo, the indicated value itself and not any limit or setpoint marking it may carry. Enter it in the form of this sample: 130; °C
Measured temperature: 26; °C
